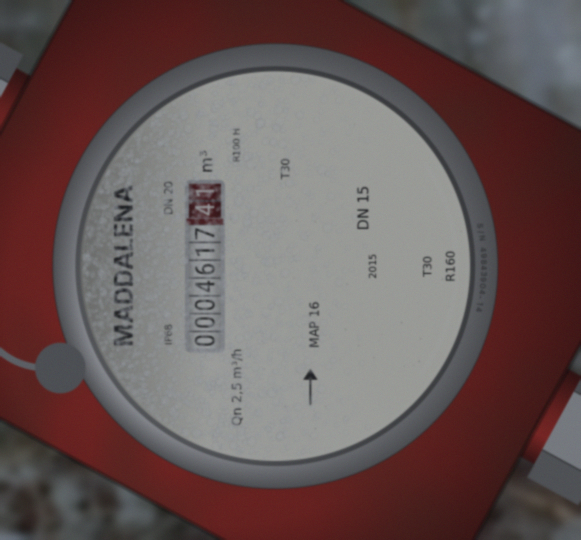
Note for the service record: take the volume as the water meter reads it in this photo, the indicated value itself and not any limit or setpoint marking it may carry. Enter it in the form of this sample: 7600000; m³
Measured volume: 4617.41; m³
